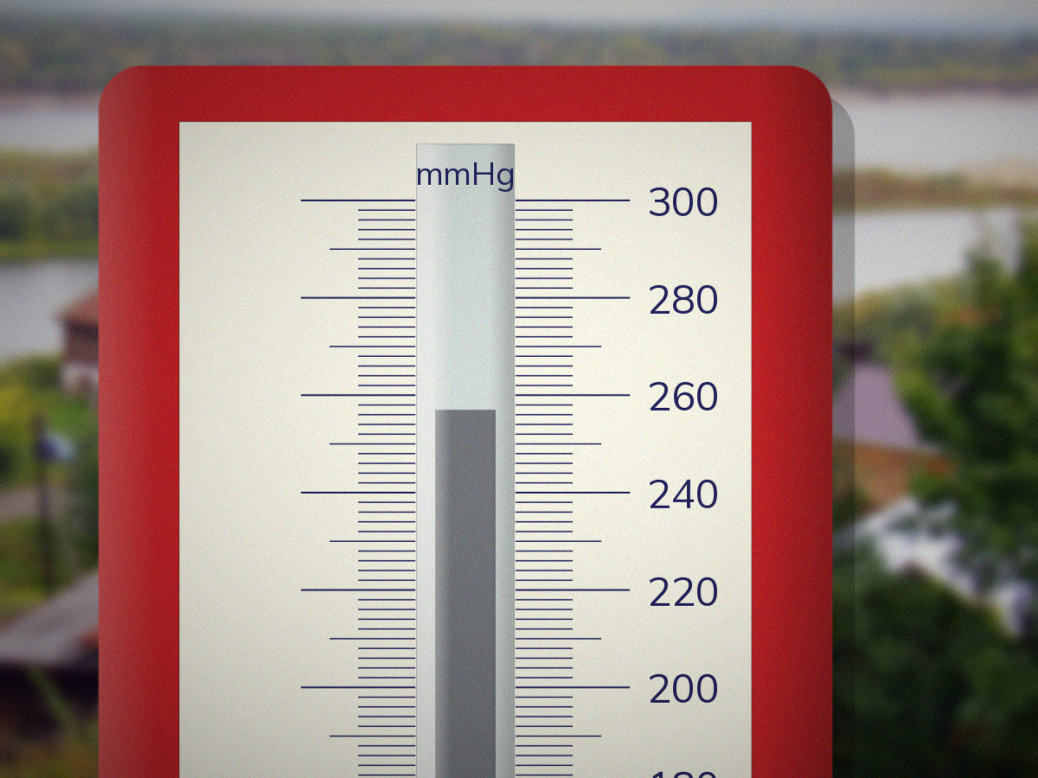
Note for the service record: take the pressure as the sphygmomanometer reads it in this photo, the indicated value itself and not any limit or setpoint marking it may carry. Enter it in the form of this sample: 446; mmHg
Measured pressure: 257; mmHg
